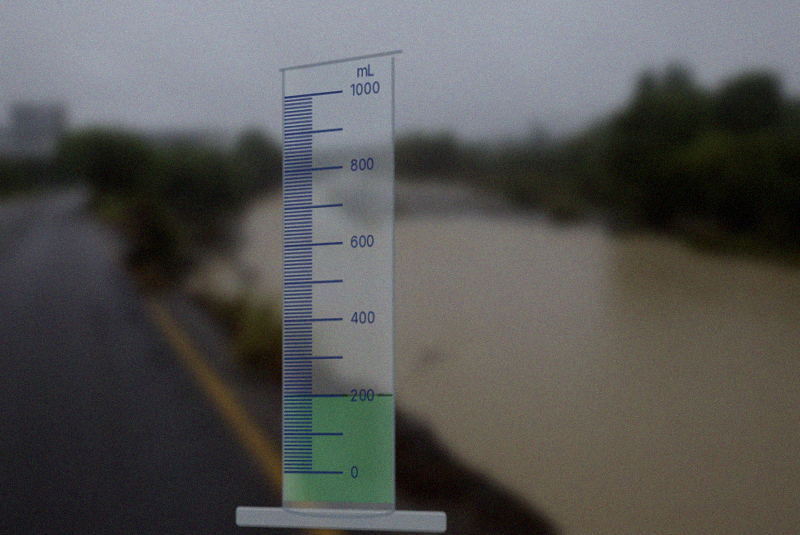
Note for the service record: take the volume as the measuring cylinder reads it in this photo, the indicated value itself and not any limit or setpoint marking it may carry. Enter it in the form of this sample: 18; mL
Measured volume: 200; mL
